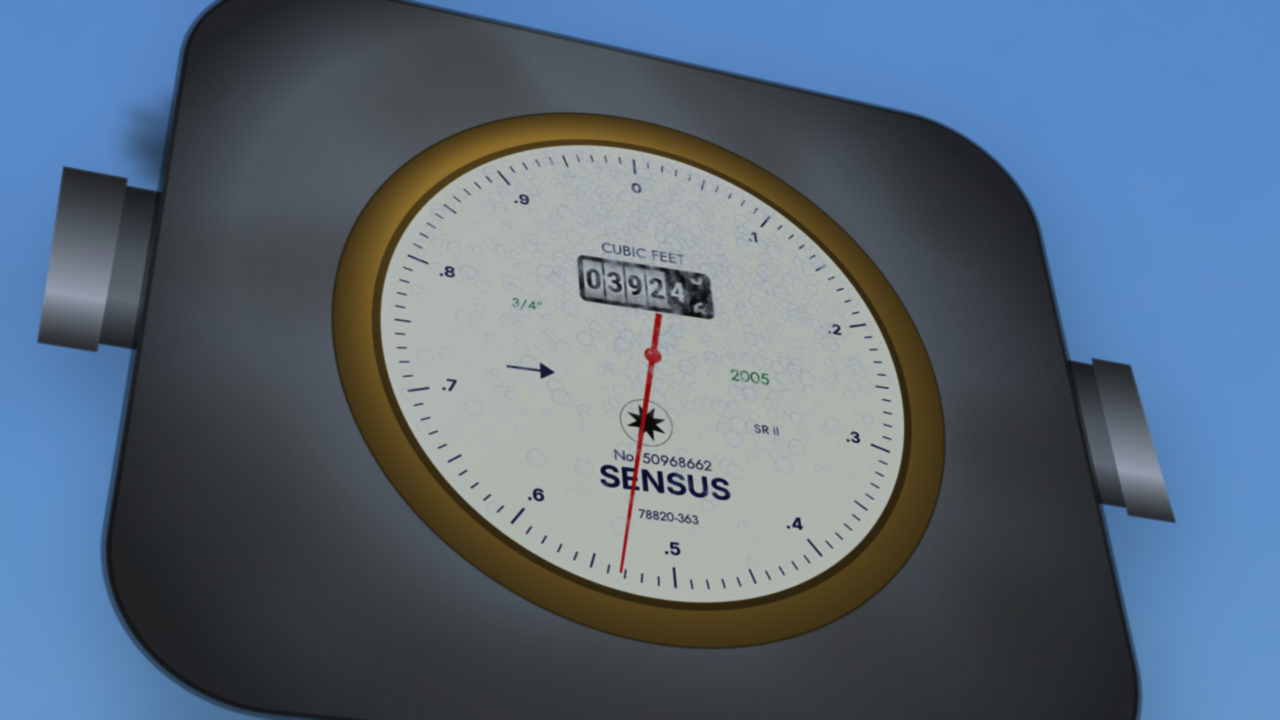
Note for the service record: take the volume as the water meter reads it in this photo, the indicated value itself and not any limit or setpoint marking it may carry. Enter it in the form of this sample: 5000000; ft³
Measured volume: 39245.53; ft³
